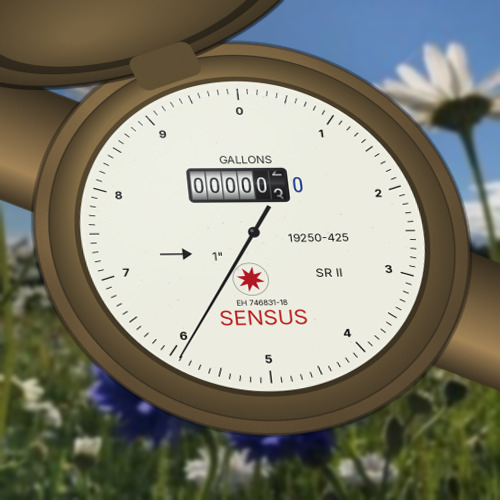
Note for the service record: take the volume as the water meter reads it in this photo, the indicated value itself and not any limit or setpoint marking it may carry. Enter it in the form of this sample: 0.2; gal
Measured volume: 25.9; gal
